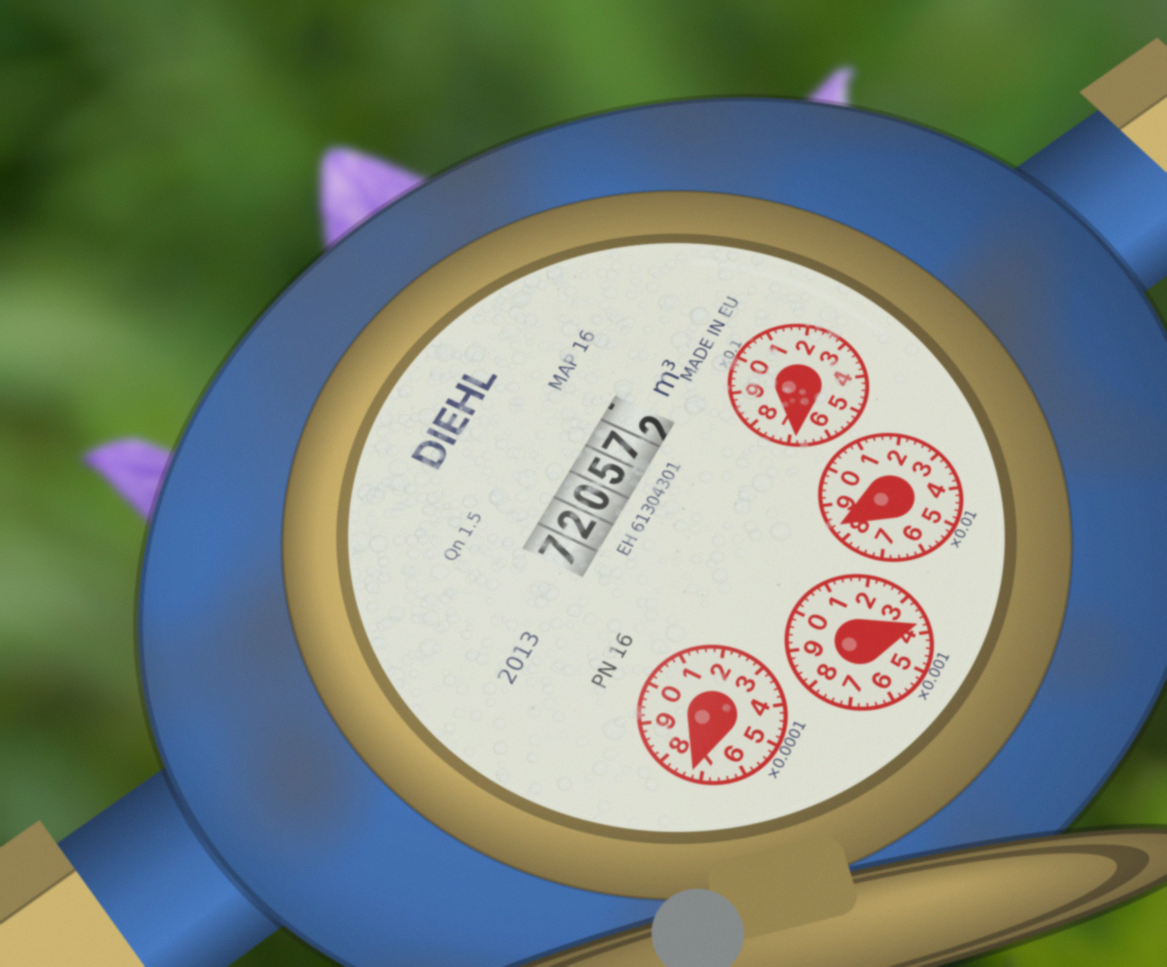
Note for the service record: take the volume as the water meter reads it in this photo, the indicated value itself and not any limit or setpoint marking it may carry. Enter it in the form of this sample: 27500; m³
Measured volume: 720571.6837; m³
